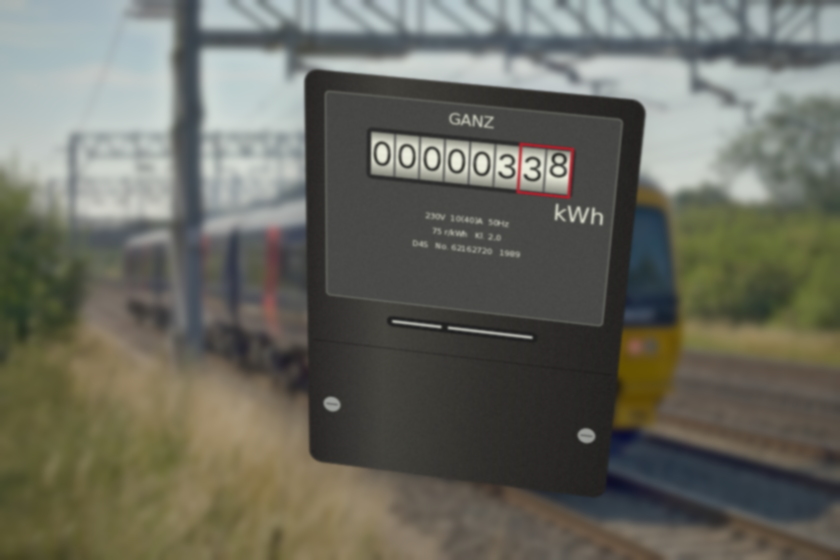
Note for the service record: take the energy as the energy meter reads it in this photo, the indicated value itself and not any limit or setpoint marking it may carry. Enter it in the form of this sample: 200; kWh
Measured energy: 3.38; kWh
